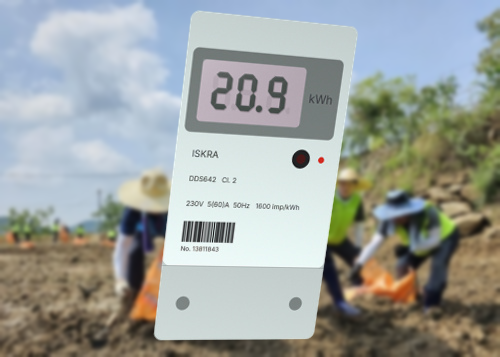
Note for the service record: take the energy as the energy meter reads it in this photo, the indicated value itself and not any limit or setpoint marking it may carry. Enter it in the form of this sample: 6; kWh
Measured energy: 20.9; kWh
